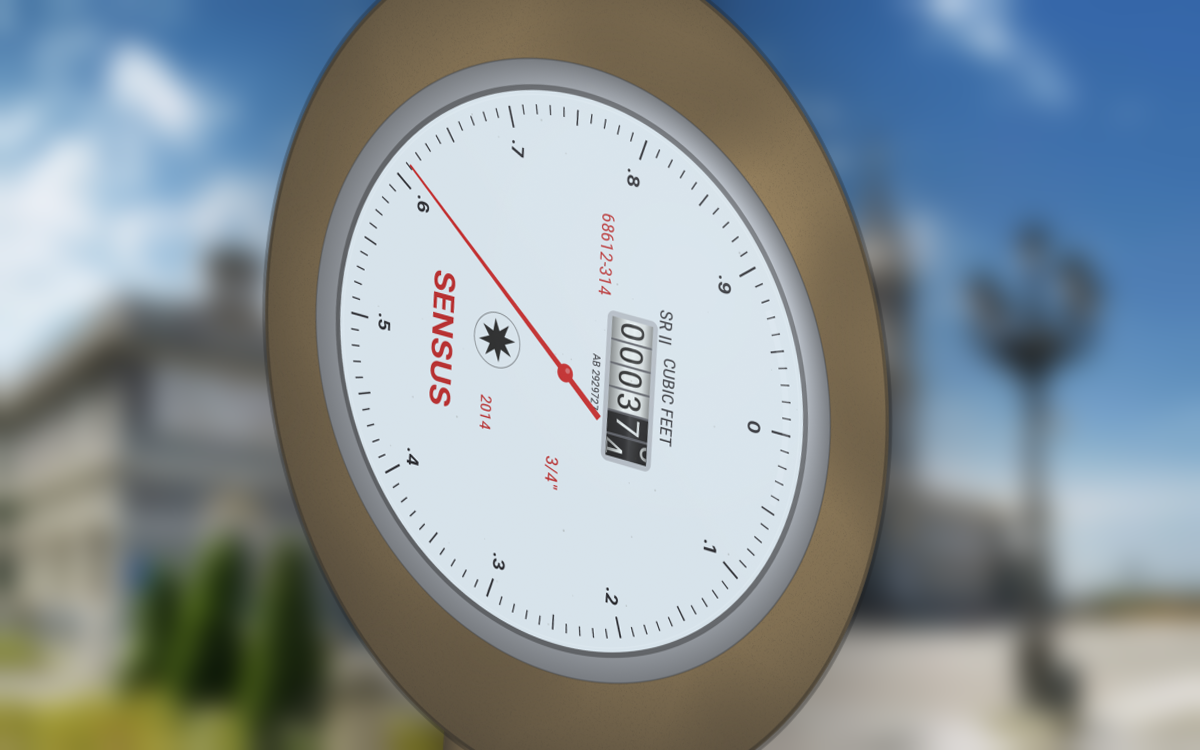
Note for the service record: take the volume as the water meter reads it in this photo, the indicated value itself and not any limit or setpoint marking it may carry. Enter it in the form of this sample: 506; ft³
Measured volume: 373.61; ft³
